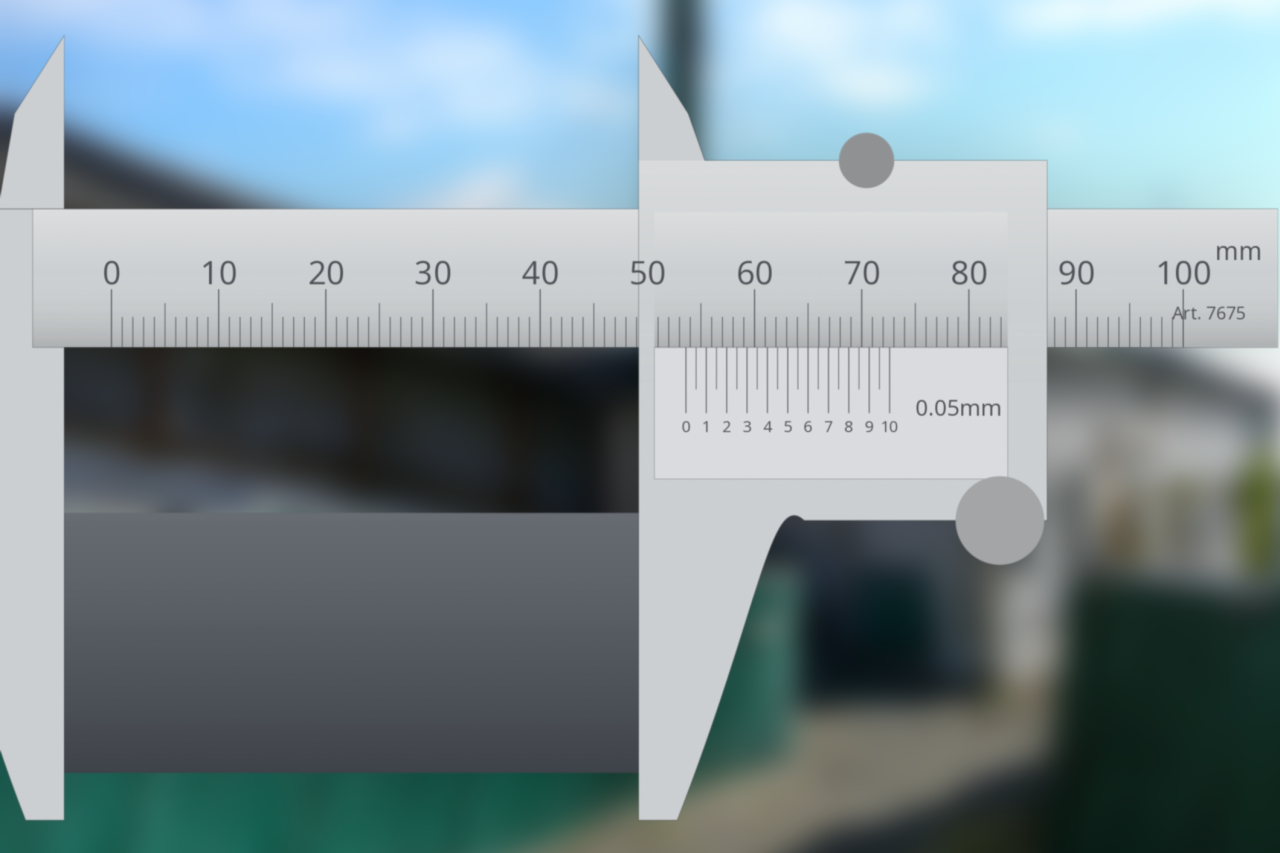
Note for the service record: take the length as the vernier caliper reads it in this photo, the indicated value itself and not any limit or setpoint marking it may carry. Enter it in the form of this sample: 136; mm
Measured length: 53.6; mm
